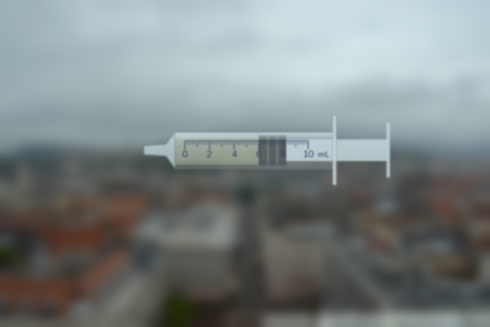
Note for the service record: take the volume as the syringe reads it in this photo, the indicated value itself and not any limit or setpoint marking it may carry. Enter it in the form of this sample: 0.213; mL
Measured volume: 6; mL
